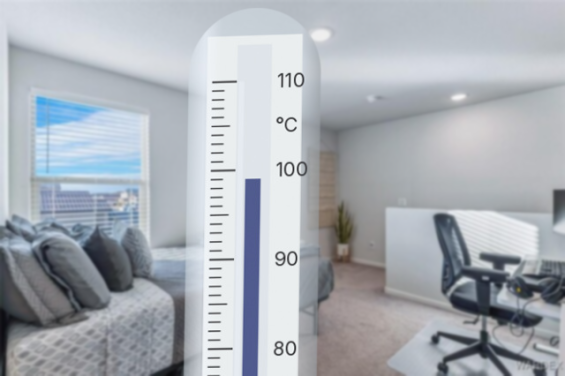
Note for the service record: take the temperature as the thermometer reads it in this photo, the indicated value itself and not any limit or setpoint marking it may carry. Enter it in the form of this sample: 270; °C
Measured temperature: 99; °C
